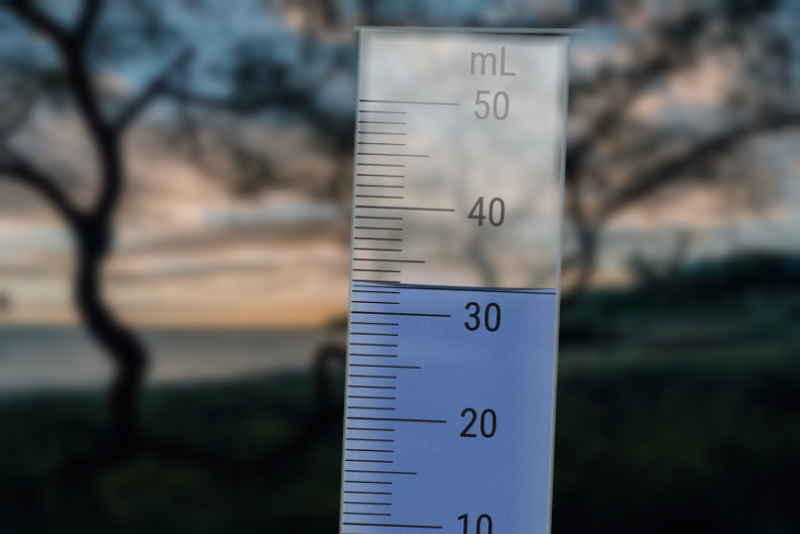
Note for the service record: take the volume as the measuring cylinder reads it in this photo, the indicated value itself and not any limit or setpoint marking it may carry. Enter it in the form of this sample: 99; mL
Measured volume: 32.5; mL
